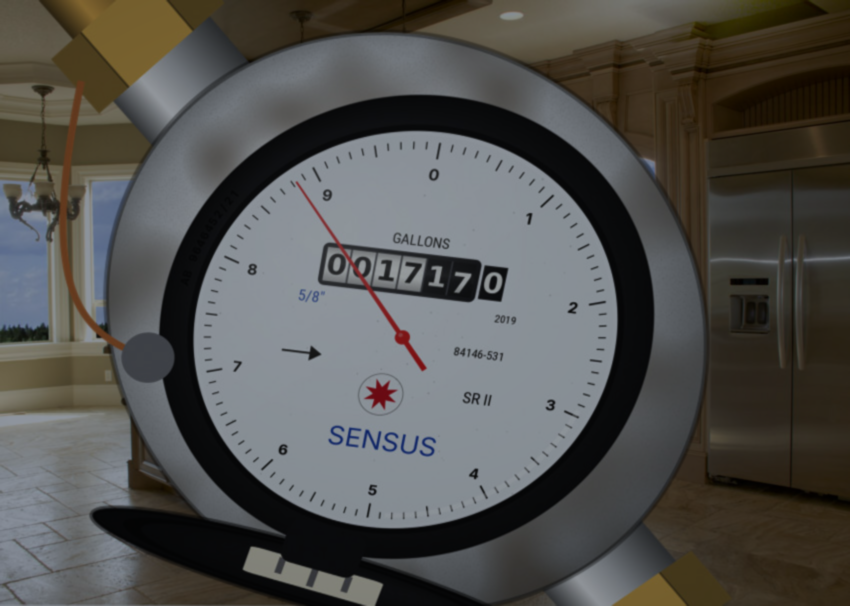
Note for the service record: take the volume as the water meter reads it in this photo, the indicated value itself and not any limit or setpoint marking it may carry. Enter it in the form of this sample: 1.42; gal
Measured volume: 17168.8; gal
